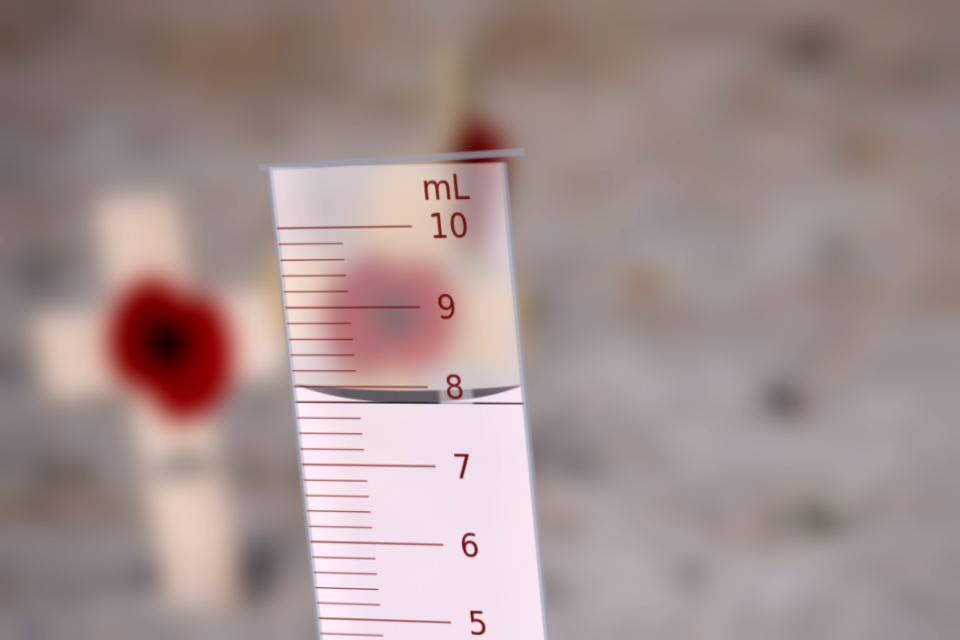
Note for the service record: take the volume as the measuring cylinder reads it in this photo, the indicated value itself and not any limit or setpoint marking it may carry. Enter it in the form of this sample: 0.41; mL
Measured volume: 7.8; mL
